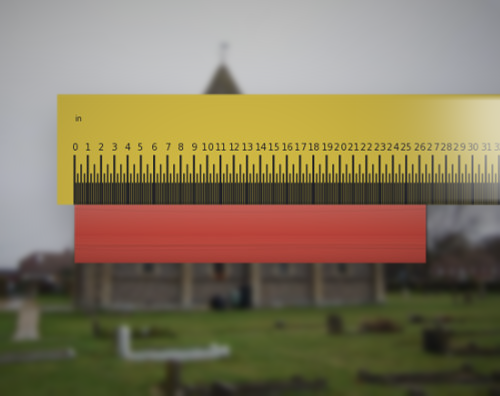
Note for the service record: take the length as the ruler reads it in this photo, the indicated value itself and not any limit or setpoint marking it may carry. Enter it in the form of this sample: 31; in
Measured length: 26.5; in
